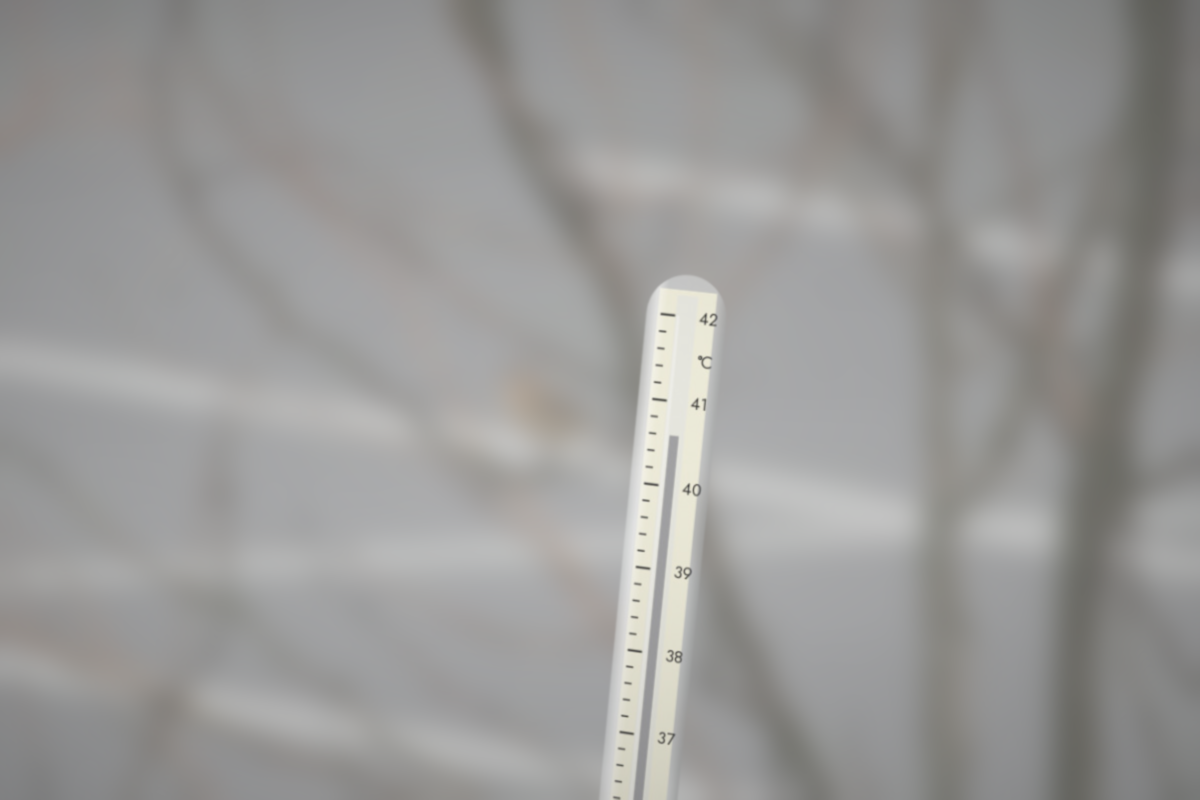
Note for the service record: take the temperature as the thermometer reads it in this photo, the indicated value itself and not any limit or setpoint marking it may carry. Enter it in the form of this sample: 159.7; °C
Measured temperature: 40.6; °C
